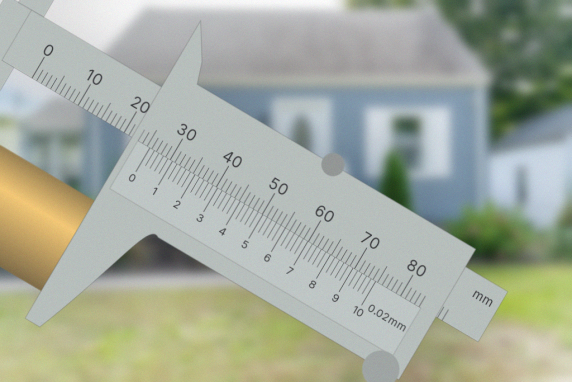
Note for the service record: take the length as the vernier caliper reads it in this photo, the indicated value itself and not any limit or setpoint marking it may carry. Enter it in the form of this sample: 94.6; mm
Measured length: 25.6; mm
